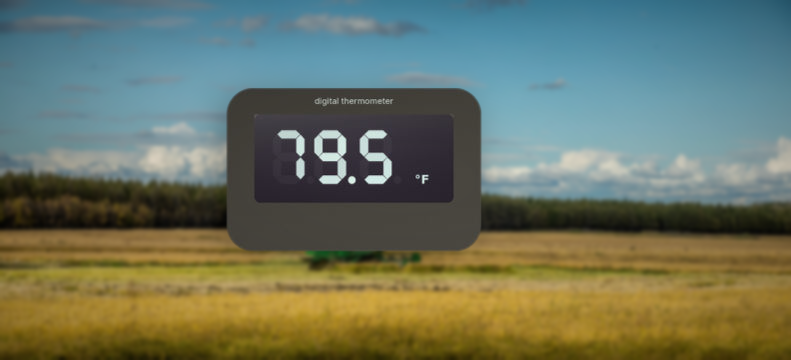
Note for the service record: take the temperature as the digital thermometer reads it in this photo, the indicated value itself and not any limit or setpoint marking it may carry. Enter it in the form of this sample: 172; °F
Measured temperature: 79.5; °F
